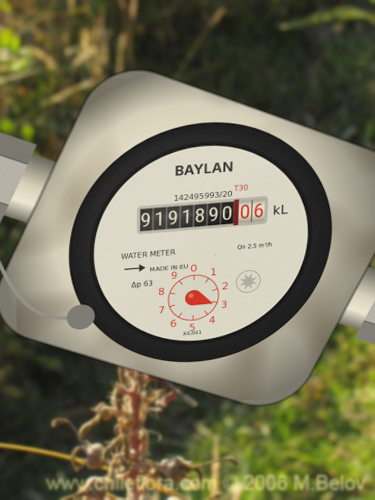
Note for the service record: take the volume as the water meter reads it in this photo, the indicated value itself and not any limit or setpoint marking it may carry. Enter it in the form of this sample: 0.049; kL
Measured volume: 9191890.063; kL
